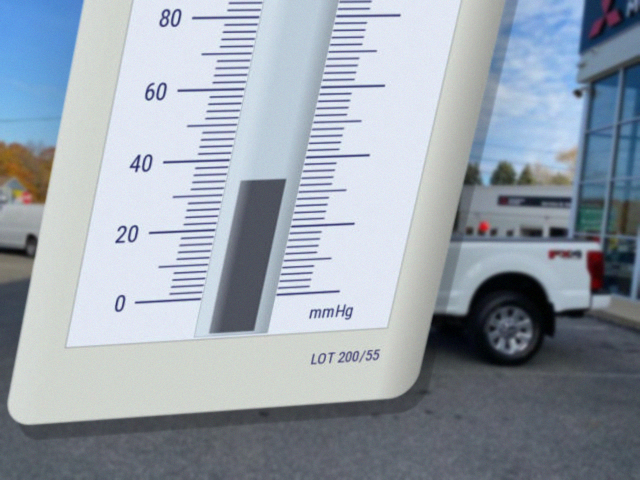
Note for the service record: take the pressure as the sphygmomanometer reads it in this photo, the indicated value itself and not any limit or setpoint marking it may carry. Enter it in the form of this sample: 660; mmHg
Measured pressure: 34; mmHg
